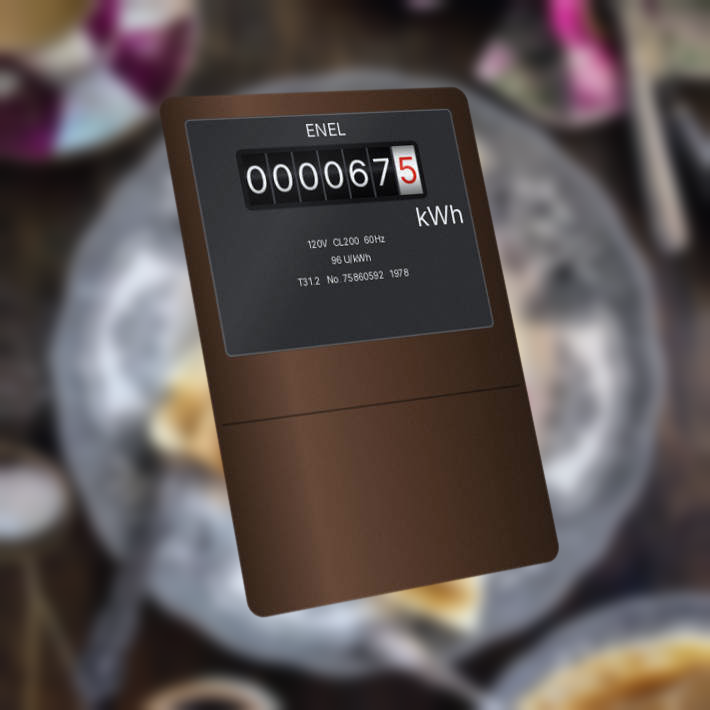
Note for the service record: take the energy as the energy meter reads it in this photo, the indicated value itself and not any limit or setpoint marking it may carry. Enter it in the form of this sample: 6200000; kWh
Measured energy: 67.5; kWh
